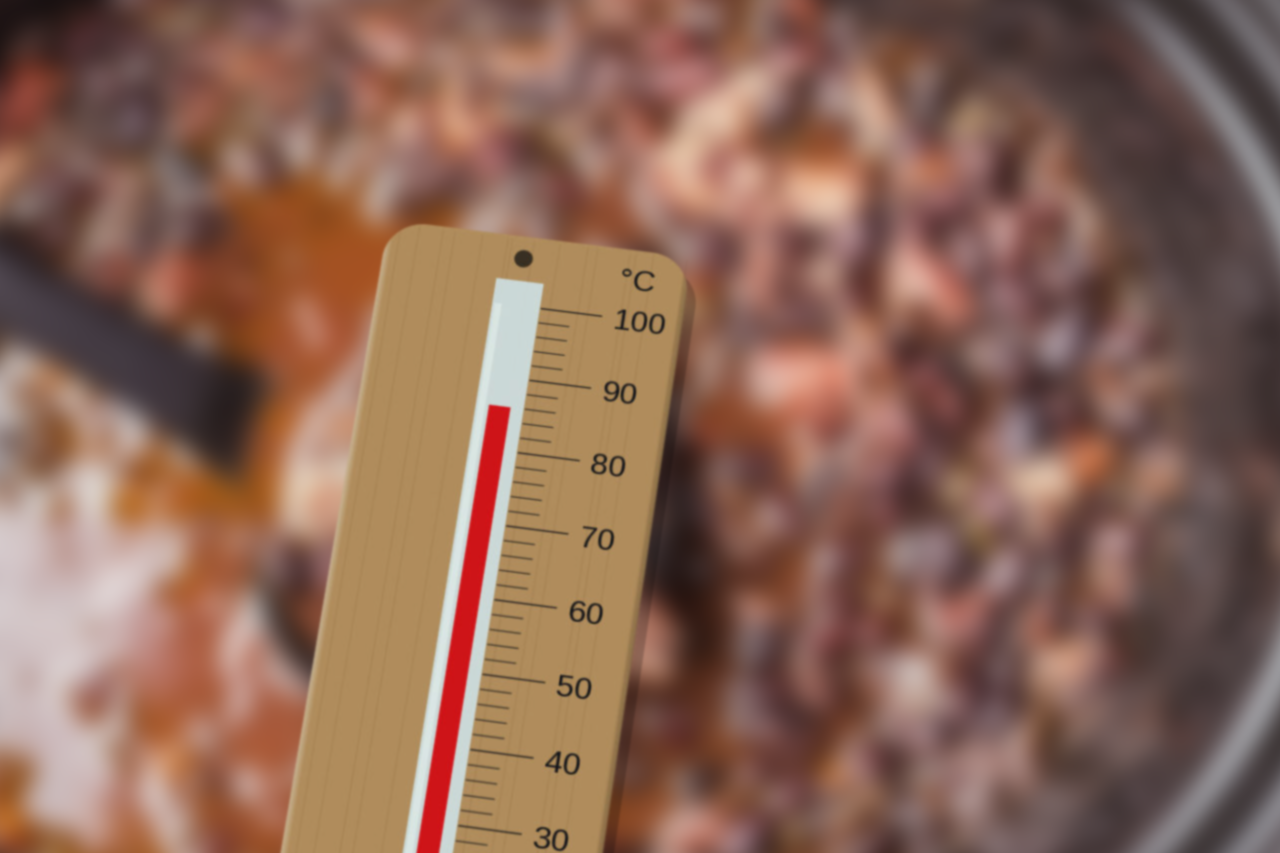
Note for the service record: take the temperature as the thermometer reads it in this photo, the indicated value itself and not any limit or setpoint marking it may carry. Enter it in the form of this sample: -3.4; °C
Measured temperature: 86; °C
